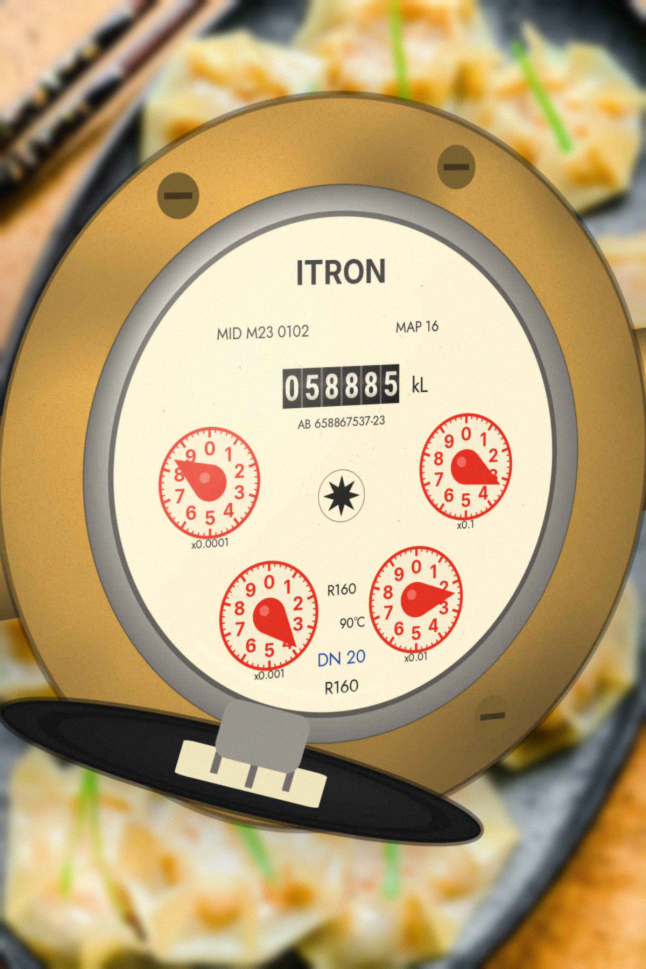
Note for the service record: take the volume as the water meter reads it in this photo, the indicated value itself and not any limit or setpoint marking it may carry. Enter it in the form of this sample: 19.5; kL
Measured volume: 58885.3238; kL
